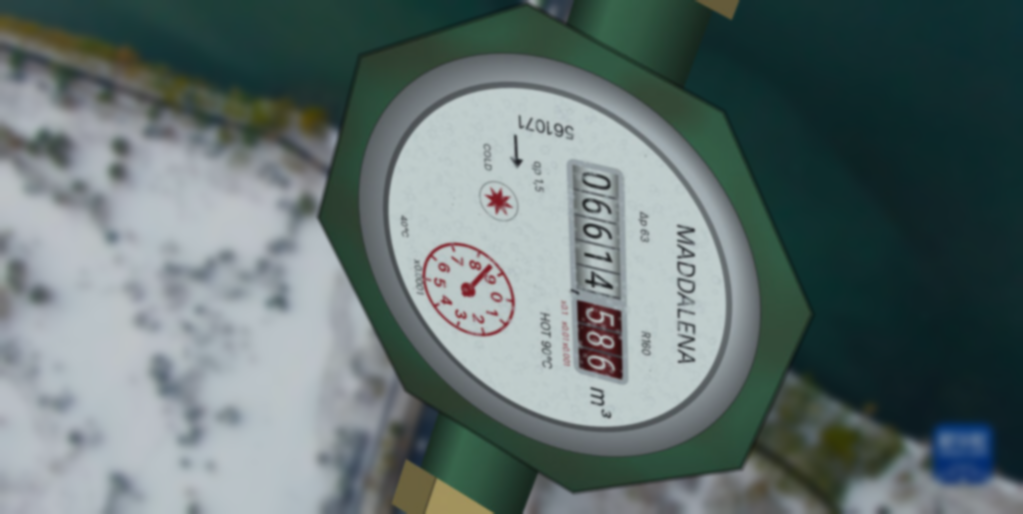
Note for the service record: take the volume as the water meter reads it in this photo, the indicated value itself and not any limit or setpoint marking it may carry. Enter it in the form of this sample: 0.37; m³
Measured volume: 6614.5868; m³
